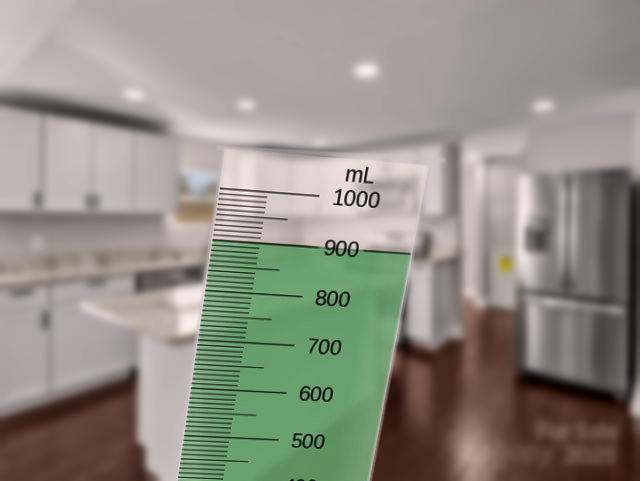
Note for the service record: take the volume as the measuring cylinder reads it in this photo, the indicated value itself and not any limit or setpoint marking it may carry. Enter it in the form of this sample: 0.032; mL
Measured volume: 900; mL
